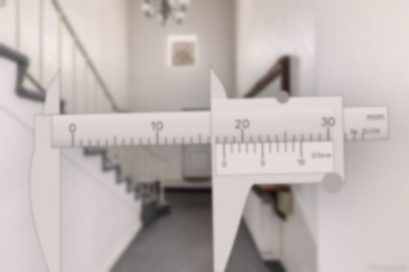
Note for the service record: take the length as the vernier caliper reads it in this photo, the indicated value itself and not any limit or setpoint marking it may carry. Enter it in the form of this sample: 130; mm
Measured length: 17.8; mm
